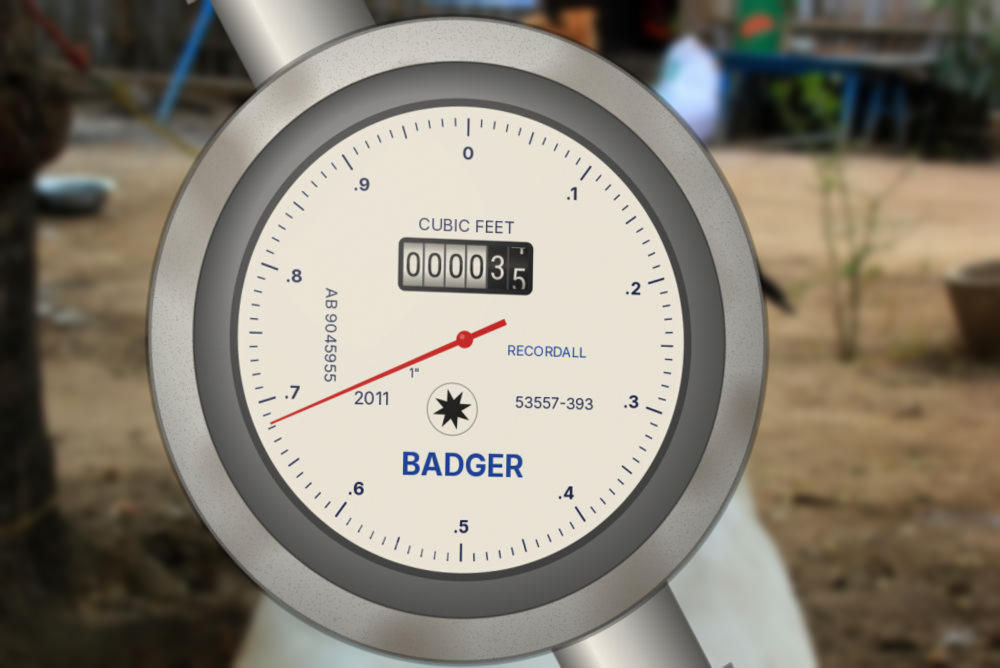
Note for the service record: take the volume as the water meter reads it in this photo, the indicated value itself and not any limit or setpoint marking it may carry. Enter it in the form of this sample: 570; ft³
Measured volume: 34.68; ft³
